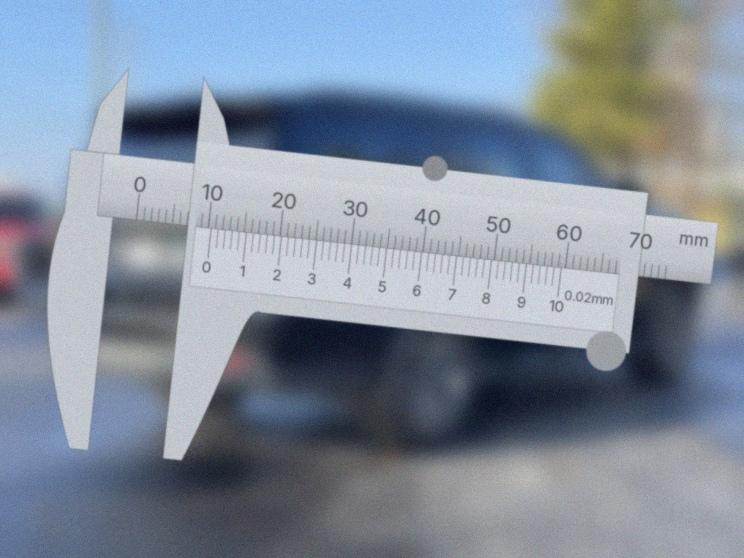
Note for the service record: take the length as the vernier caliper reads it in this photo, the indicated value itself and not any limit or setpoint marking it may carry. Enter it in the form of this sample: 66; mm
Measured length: 10.4; mm
